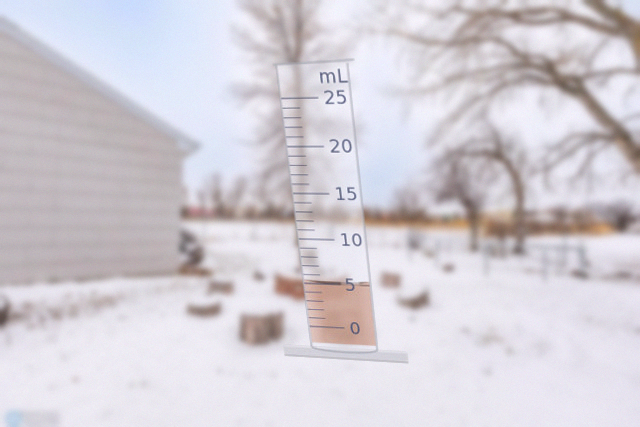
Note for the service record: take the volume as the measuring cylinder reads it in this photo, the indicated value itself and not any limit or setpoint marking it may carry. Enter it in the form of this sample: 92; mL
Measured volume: 5; mL
